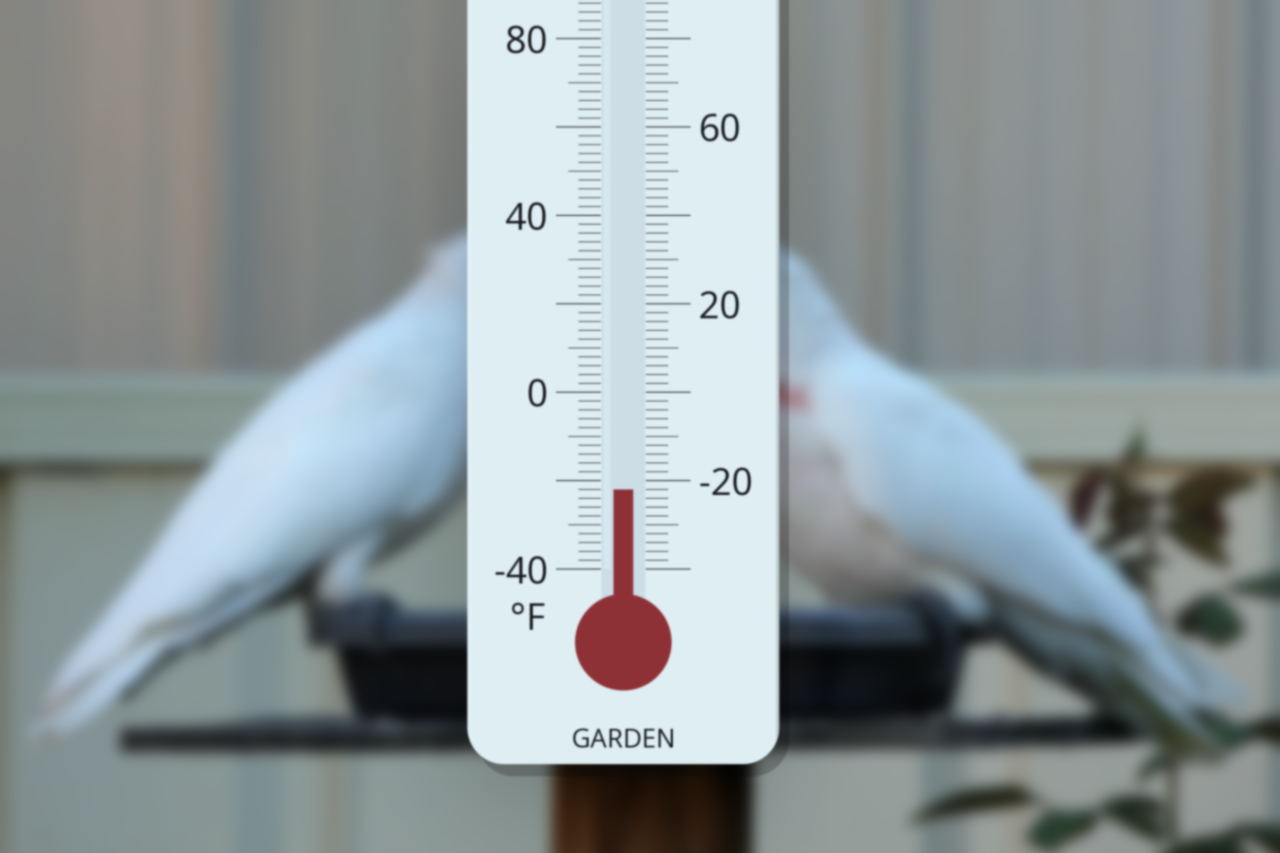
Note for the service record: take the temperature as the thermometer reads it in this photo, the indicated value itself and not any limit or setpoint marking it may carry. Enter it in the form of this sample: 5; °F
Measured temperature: -22; °F
